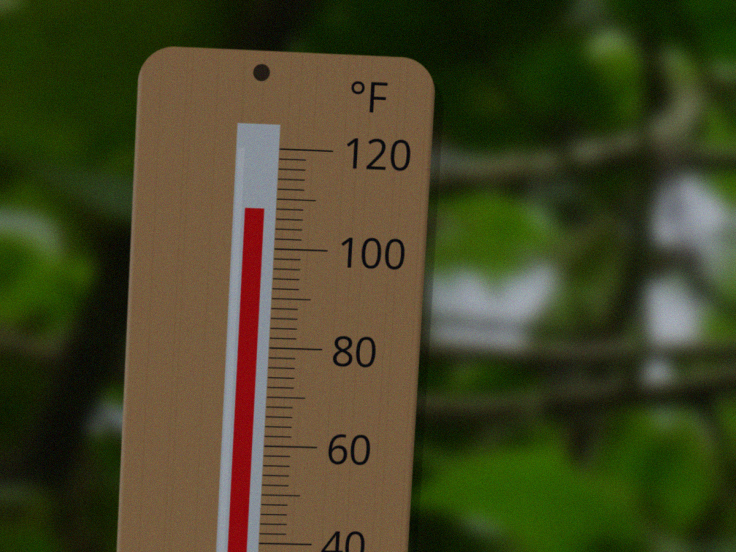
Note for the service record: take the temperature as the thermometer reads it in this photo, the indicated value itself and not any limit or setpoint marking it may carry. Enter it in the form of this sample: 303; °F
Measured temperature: 108; °F
